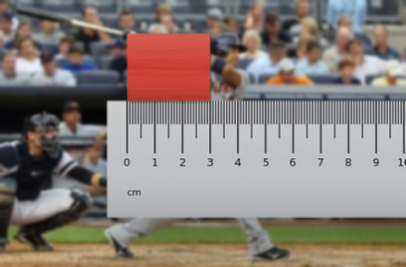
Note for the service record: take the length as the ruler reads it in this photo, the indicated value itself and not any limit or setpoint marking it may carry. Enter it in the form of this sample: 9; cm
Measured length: 3; cm
